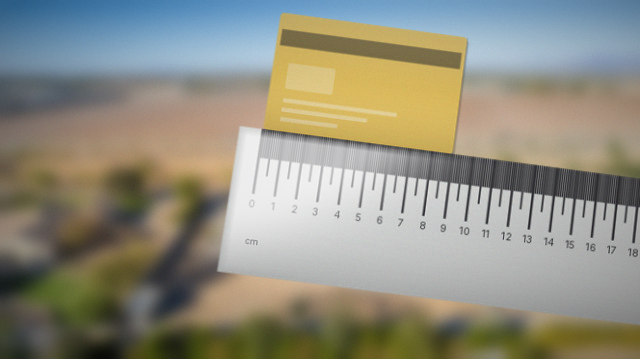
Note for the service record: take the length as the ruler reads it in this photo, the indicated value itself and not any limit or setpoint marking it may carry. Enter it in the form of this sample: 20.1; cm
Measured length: 9; cm
